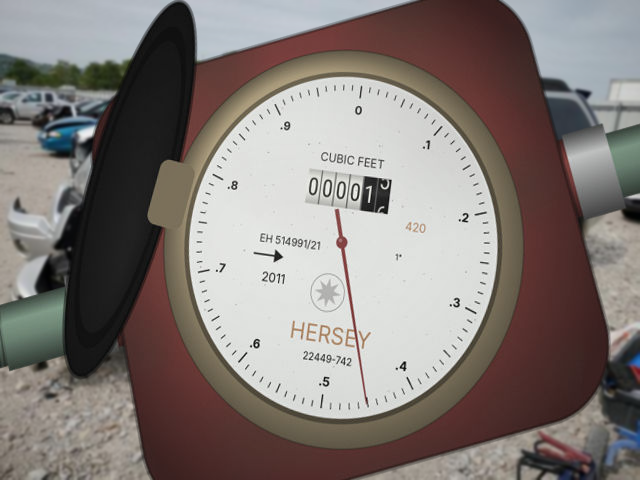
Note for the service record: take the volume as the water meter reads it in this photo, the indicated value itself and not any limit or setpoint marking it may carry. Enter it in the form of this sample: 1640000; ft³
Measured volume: 15.45; ft³
